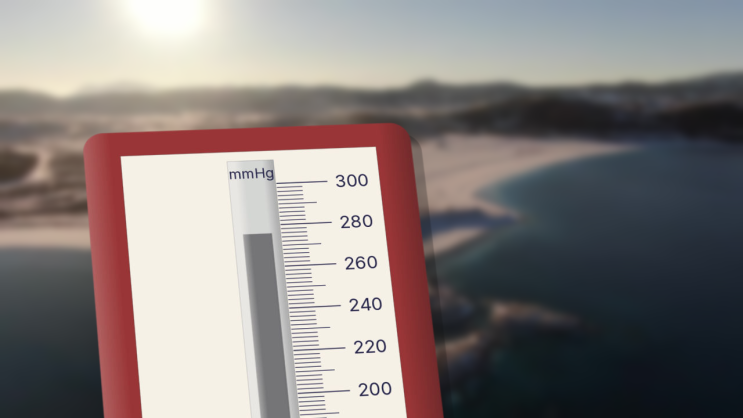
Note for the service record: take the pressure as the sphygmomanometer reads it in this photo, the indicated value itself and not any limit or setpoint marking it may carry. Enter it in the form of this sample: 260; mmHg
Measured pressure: 276; mmHg
